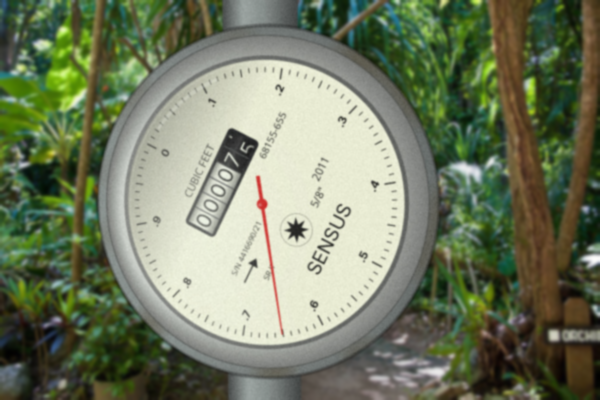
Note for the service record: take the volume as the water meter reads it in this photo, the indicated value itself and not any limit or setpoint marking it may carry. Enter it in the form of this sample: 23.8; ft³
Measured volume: 74.65; ft³
